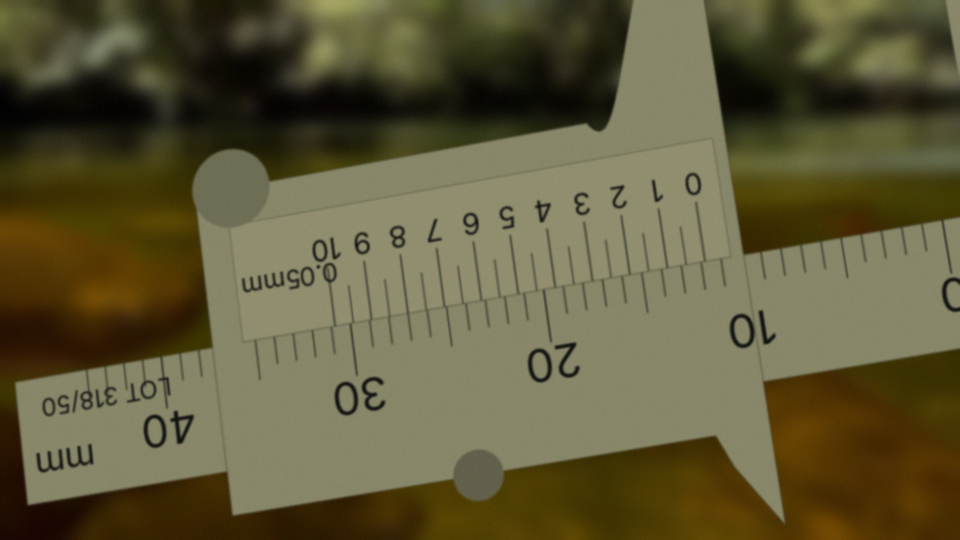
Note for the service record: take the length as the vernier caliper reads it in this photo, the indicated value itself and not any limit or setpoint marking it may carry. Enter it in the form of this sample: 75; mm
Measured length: 11.8; mm
